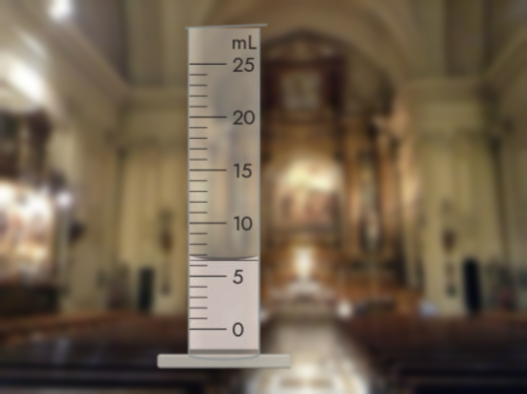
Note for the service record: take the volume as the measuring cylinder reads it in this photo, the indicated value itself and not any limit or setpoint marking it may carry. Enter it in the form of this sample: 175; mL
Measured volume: 6.5; mL
